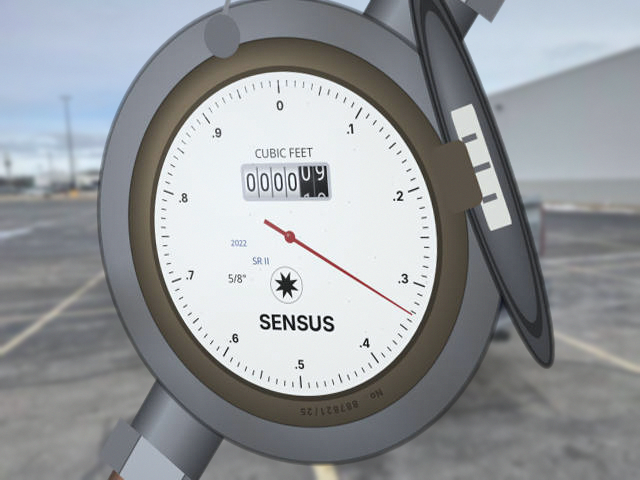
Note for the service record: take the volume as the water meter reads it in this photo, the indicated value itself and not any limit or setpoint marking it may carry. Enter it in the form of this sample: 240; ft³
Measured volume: 9.33; ft³
